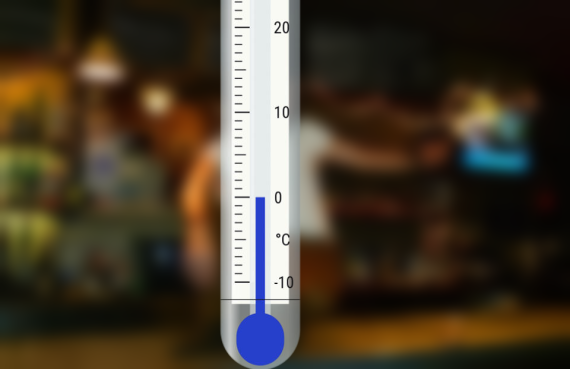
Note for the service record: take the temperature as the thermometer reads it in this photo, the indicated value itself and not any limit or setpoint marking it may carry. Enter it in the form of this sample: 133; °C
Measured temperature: 0; °C
